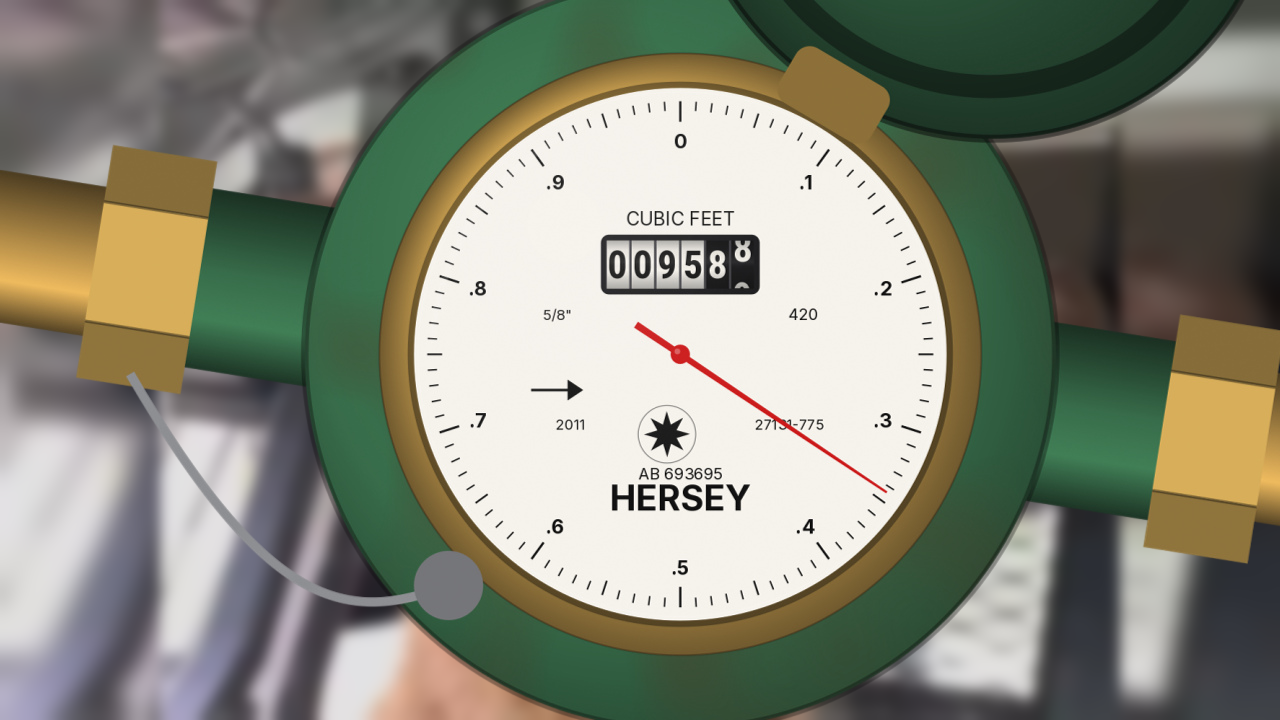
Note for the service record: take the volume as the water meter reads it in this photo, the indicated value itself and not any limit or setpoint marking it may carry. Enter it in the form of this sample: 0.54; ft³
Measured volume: 9588.34; ft³
